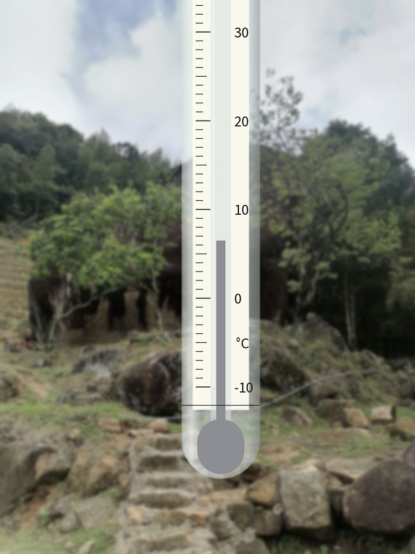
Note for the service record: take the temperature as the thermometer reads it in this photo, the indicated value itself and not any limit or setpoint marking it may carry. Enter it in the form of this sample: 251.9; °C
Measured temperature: 6.5; °C
